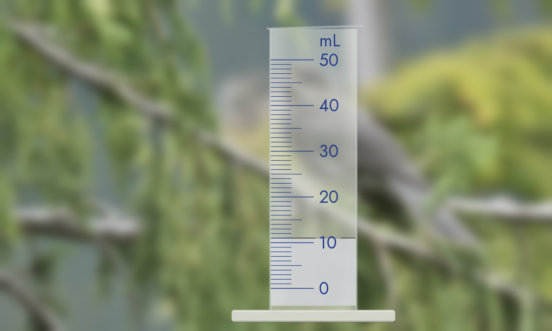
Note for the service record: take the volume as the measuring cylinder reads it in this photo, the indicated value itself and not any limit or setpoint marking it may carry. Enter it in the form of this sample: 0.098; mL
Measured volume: 11; mL
